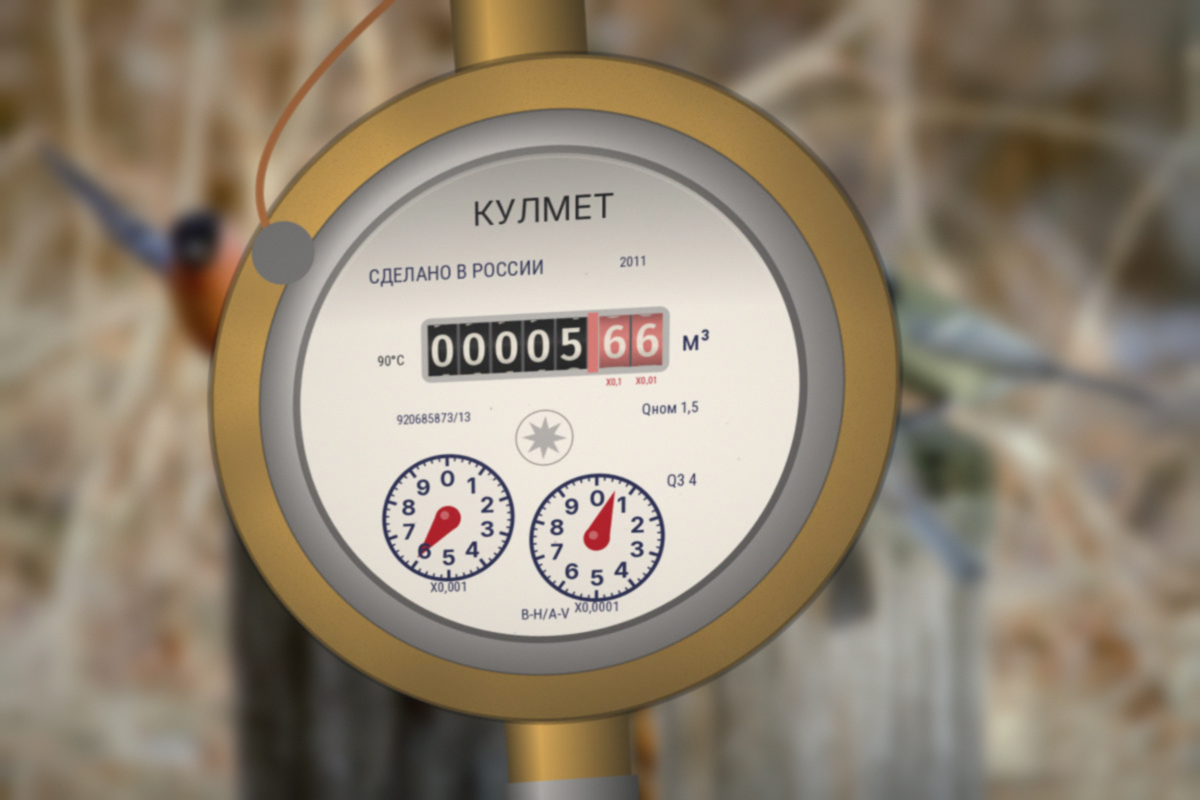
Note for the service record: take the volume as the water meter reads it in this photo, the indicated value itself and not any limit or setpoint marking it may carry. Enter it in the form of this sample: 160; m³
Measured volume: 5.6660; m³
